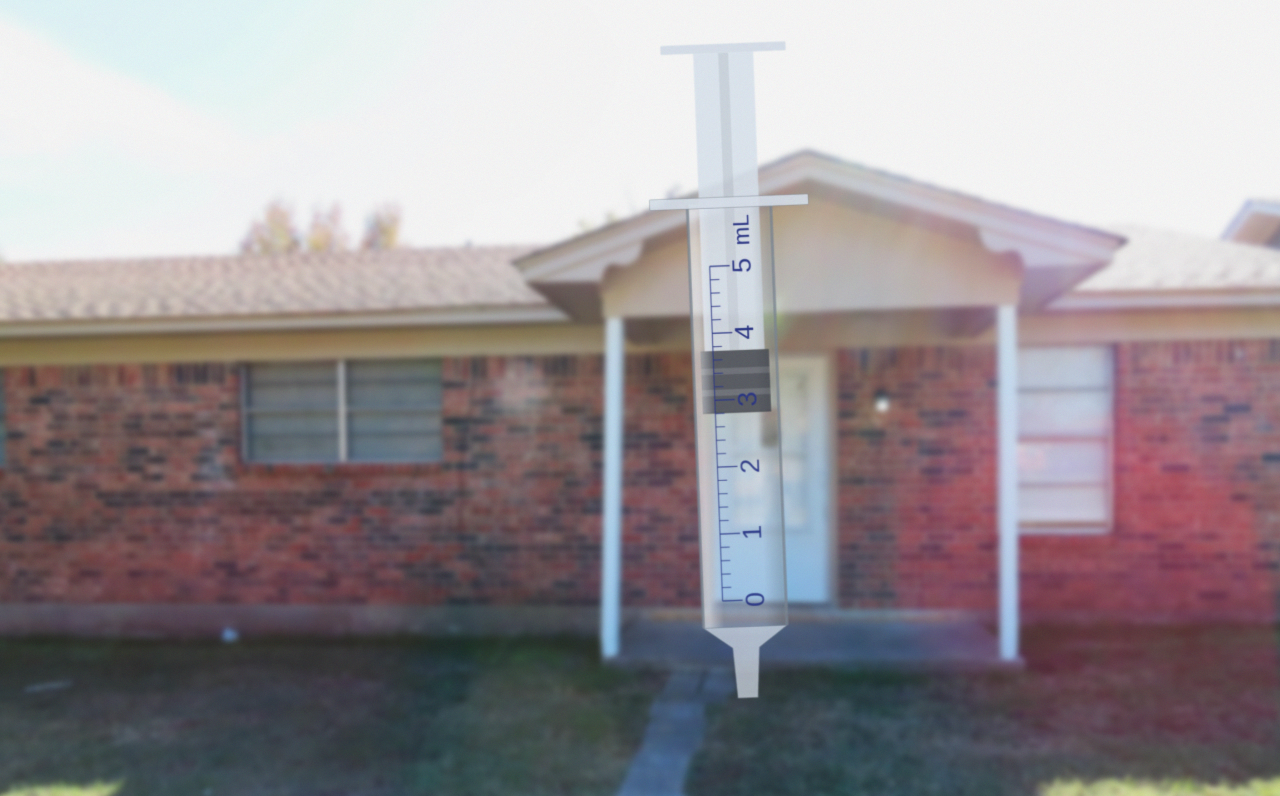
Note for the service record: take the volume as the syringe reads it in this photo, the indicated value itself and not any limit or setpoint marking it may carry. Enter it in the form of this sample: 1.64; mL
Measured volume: 2.8; mL
